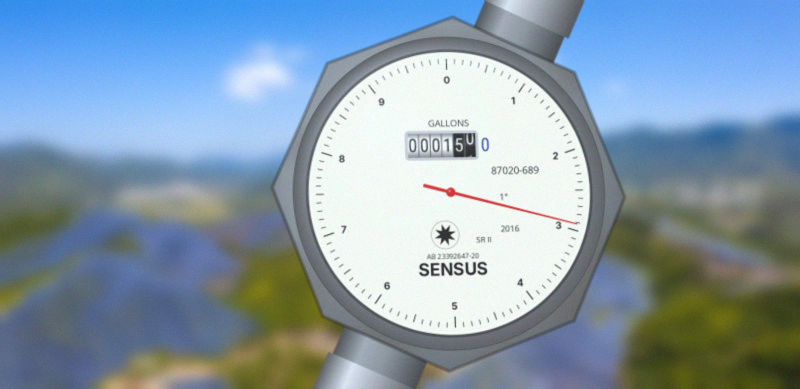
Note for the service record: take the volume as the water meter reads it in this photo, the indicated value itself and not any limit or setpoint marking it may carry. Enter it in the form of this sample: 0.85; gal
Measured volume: 1502.9; gal
